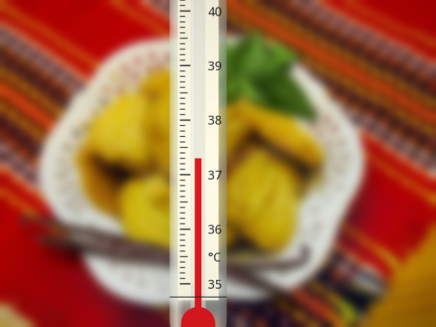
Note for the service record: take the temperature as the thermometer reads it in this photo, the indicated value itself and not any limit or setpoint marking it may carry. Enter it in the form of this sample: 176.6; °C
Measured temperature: 37.3; °C
